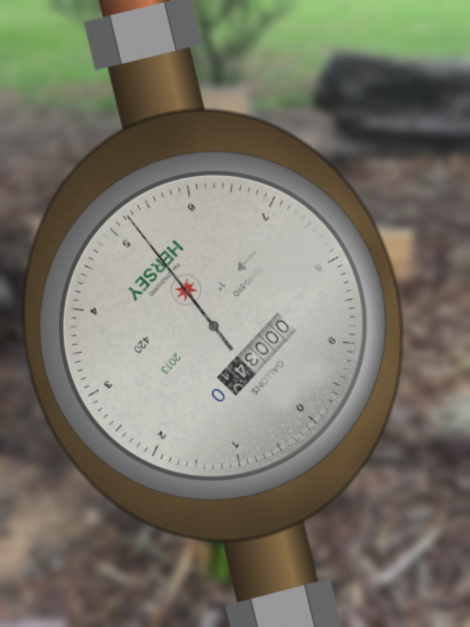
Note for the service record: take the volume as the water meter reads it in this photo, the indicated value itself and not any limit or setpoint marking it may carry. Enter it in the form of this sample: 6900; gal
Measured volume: 3405.2; gal
